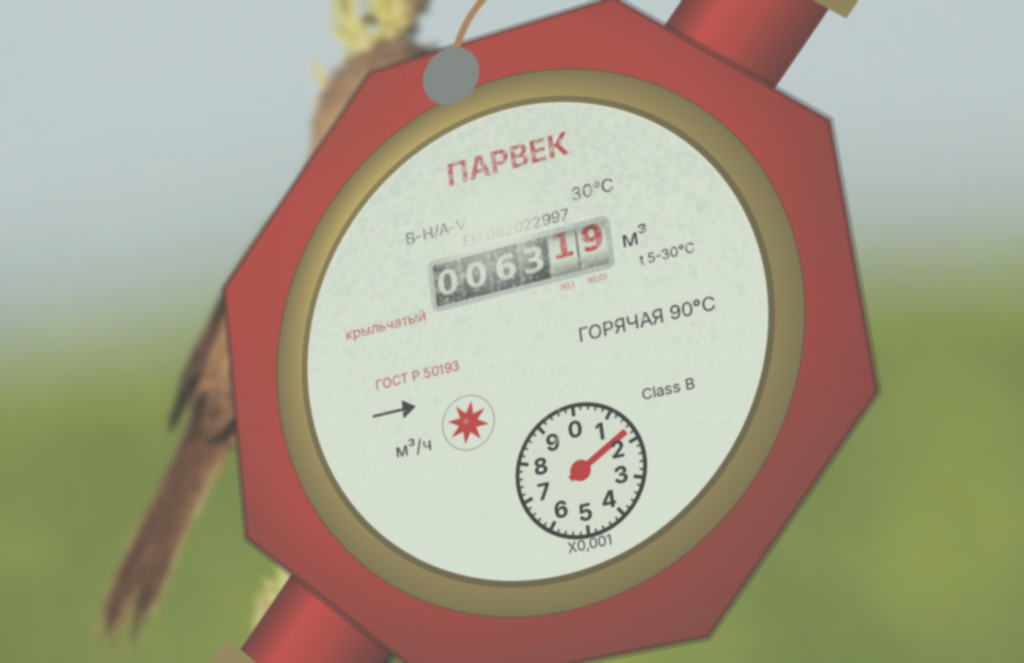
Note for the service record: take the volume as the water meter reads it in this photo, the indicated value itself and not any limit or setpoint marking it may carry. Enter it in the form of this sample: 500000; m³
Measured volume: 63.191; m³
